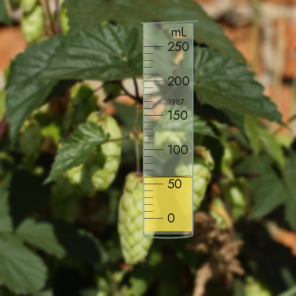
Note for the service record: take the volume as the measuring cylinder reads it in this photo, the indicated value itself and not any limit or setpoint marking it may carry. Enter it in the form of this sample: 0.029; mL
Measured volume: 60; mL
